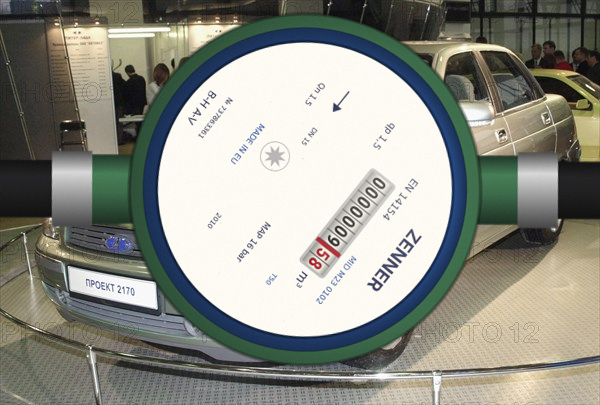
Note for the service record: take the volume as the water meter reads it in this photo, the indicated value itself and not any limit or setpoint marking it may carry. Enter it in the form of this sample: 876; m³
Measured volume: 9.58; m³
